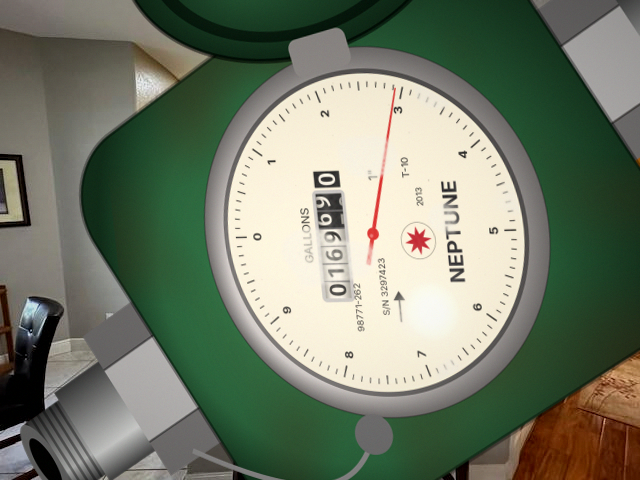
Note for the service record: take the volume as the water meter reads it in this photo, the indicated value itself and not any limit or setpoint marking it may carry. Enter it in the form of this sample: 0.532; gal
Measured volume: 169692.9; gal
